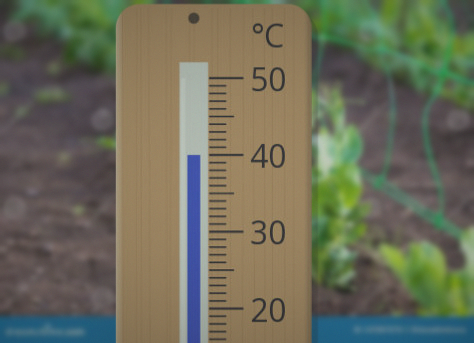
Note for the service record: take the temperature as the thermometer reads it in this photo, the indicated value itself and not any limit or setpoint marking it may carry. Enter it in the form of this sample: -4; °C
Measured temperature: 40; °C
